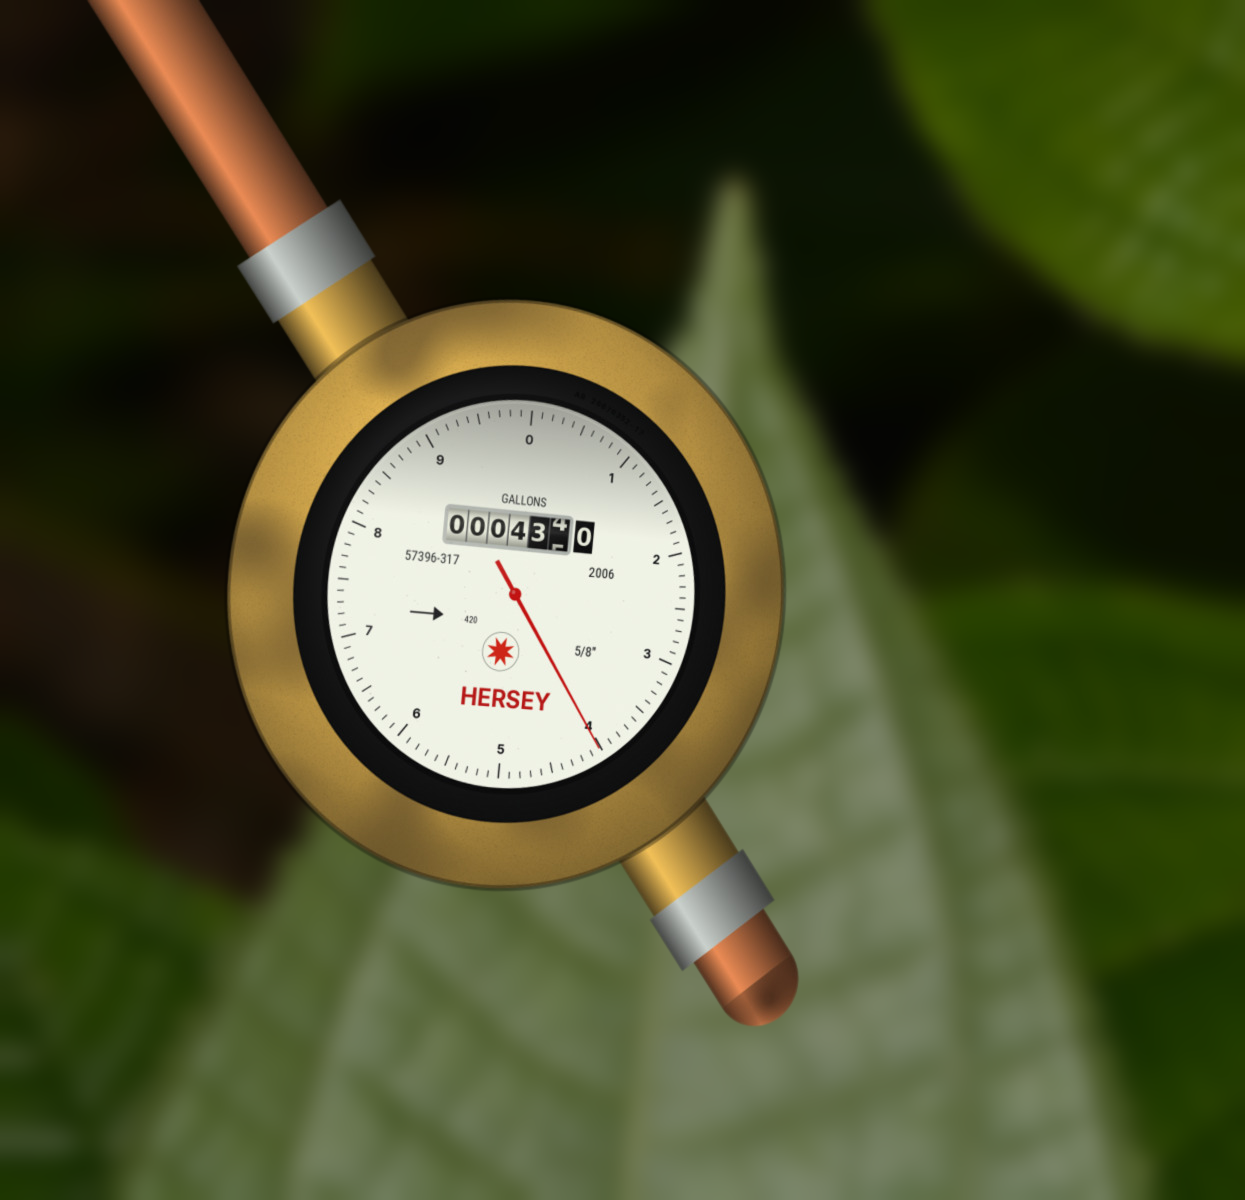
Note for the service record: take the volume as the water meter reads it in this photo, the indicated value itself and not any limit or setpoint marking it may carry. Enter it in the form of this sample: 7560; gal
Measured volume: 4344.0; gal
